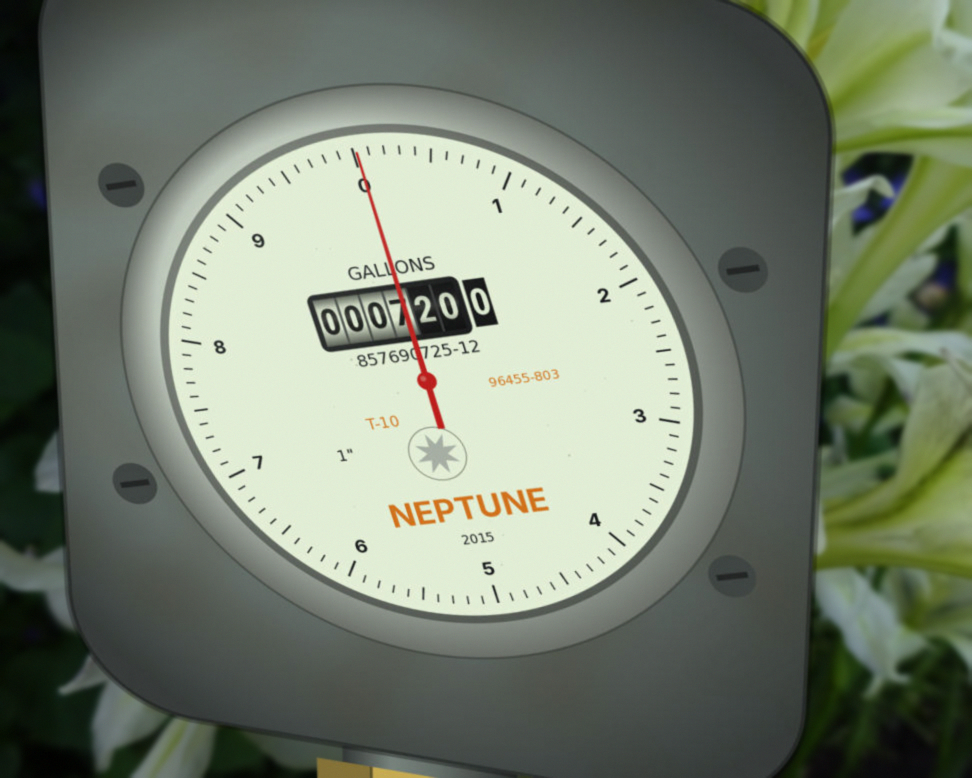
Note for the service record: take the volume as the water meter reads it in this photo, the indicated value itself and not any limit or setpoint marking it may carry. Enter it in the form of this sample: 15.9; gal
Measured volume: 7200.0; gal
